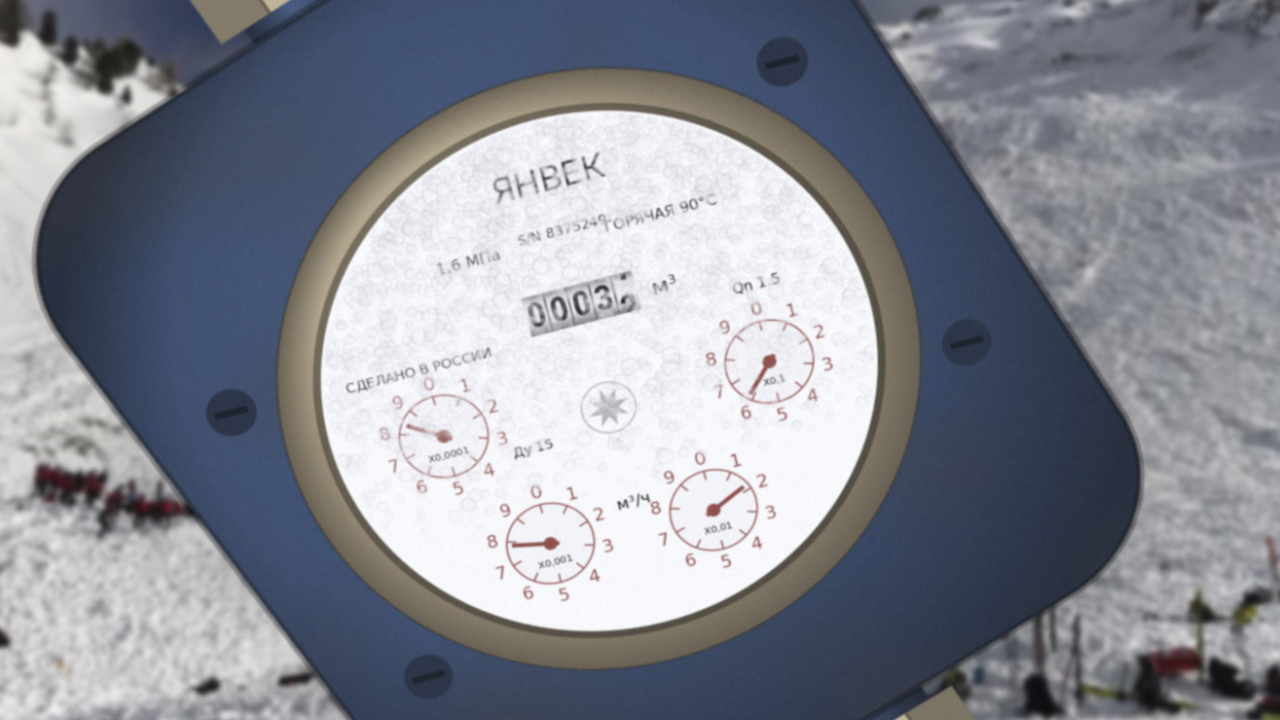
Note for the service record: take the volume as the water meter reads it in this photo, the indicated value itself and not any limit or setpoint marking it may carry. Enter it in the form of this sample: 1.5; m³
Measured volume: 31.6178; m³
